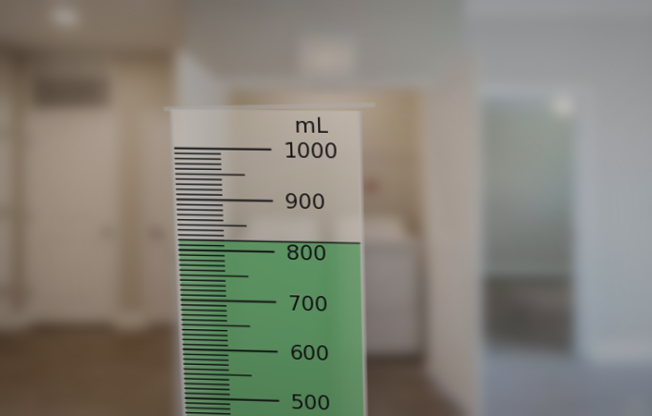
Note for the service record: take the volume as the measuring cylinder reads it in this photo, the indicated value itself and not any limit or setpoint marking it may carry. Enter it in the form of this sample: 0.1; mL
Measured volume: 820; mL
